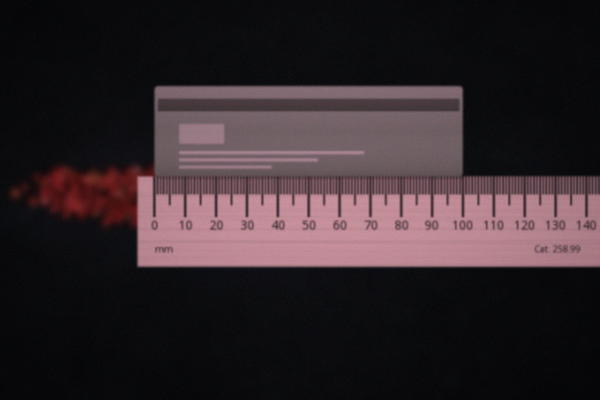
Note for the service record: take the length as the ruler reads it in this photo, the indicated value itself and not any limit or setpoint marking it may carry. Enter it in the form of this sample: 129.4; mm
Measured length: 100; mm
